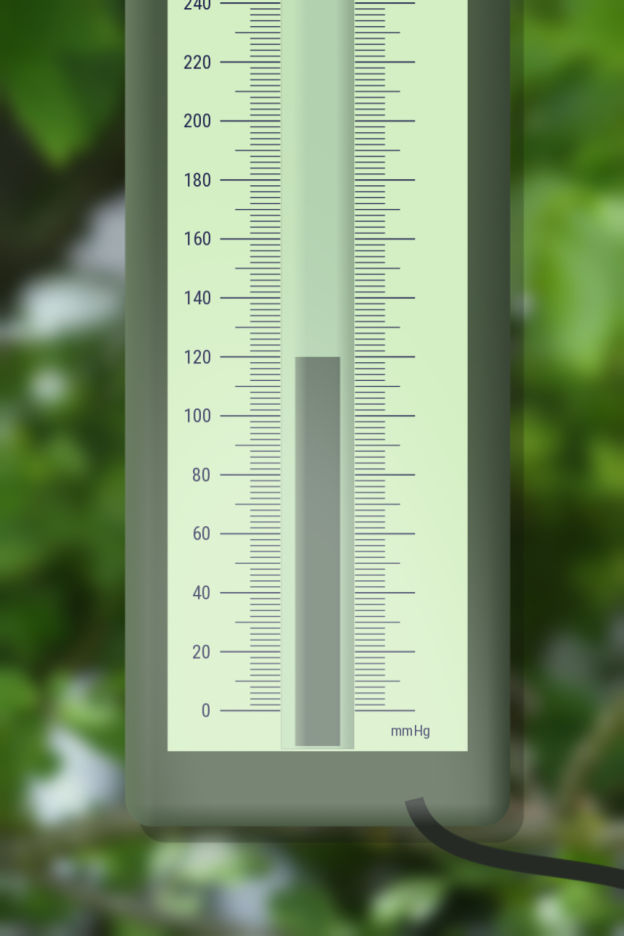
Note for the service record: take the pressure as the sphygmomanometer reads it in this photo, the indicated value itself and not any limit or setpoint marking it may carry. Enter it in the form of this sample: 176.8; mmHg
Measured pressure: 120; mmHg
